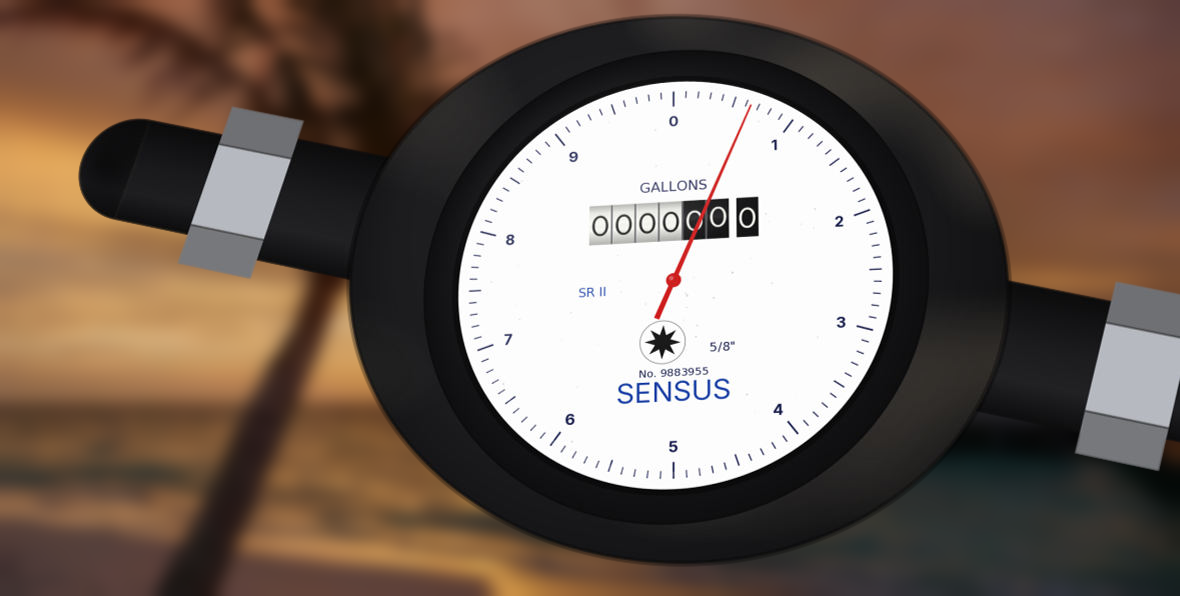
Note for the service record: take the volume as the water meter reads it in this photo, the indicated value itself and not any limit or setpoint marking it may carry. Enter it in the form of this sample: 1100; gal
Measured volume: 0.6; gal
